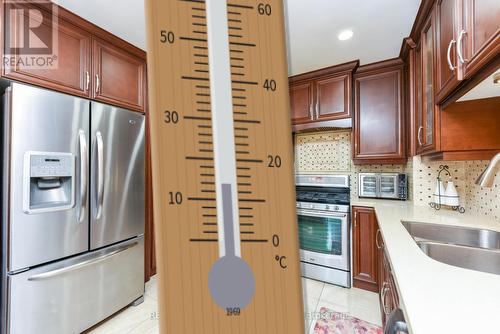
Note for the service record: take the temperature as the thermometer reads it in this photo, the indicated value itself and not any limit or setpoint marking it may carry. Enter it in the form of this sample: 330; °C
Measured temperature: 14; °C
